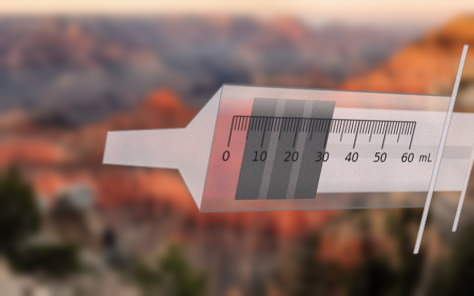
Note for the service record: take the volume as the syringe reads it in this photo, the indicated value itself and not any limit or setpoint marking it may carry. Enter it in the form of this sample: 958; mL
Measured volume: 5; mL
